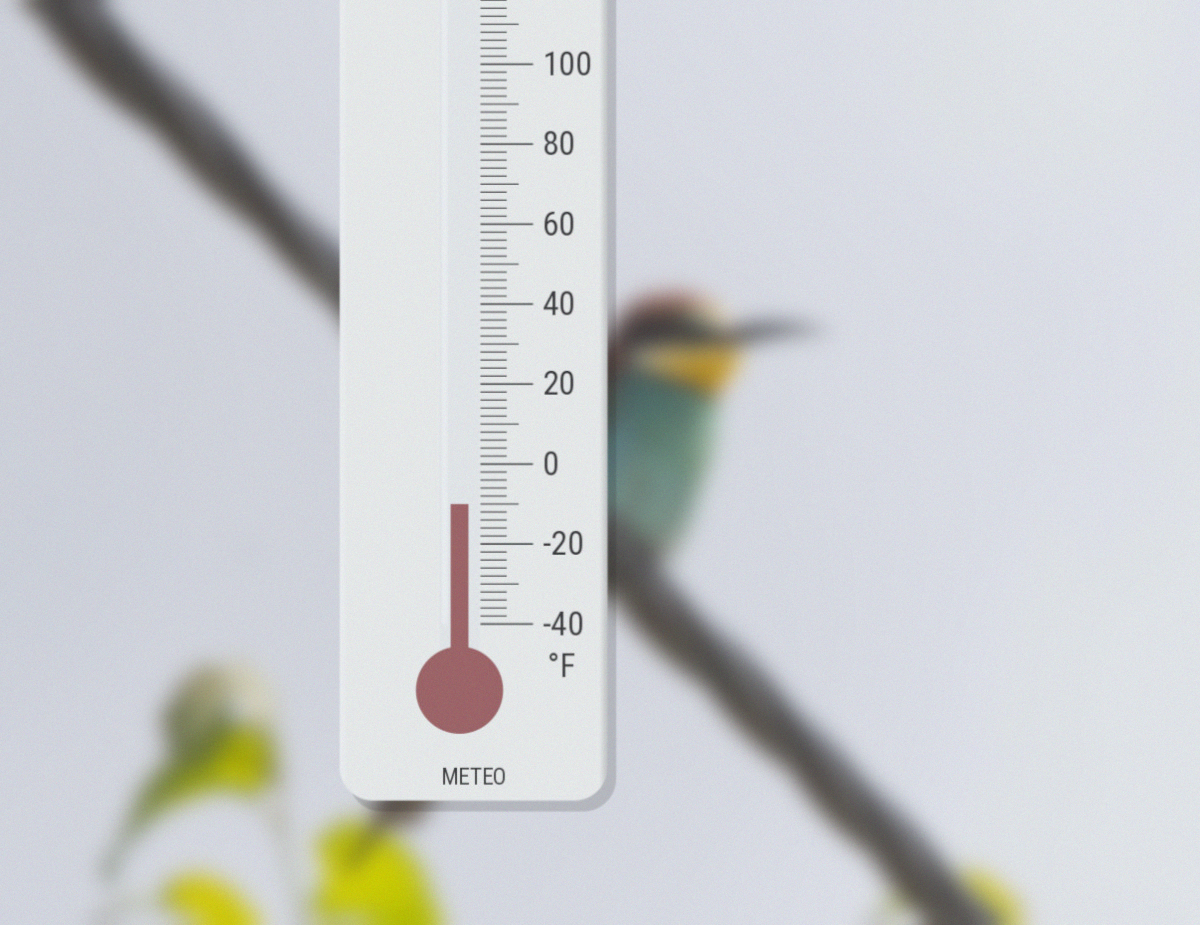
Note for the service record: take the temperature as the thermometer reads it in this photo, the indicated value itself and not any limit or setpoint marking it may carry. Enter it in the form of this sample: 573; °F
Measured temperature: -10; °F
